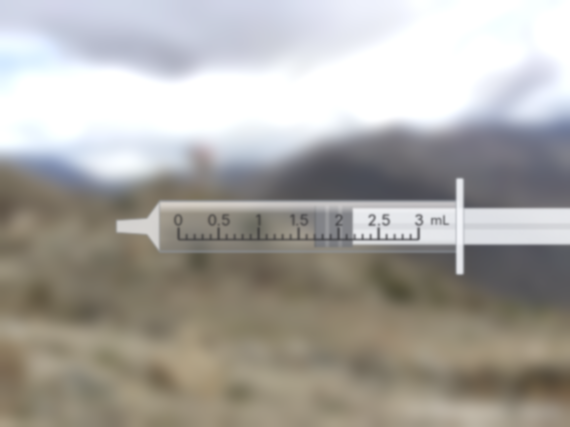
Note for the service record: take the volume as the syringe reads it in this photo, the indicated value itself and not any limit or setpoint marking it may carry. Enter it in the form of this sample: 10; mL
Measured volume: 1.7; mL
